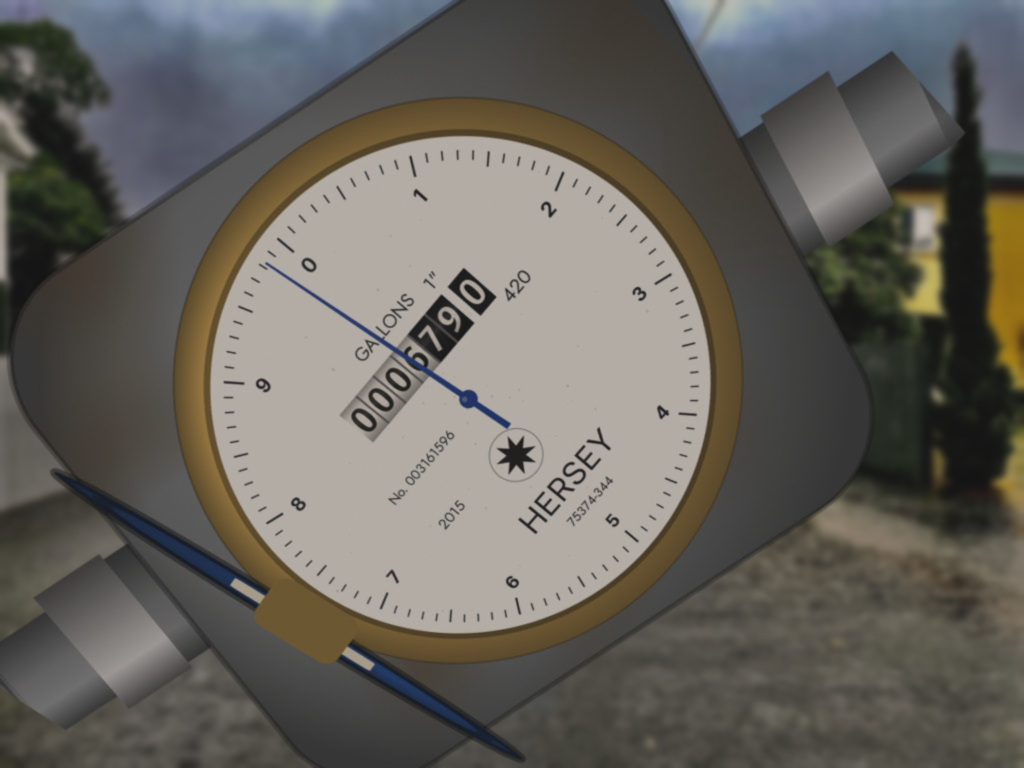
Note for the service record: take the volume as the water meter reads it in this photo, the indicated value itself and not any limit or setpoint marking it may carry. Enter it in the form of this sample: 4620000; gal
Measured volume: 6789.8; gal
